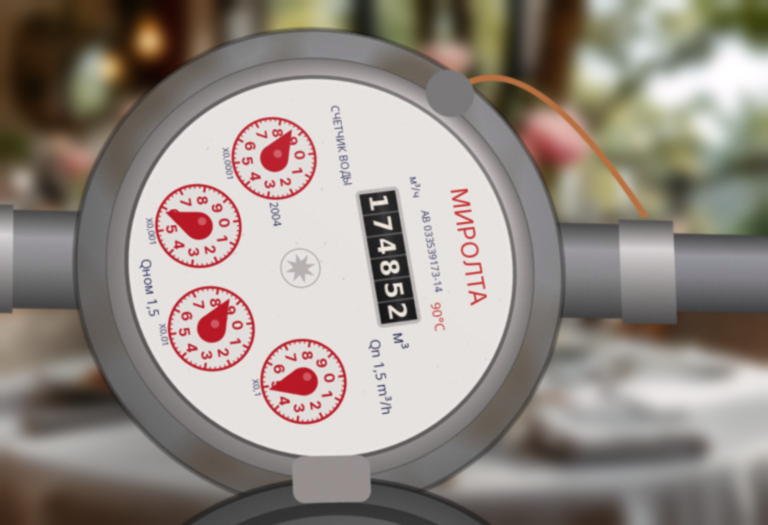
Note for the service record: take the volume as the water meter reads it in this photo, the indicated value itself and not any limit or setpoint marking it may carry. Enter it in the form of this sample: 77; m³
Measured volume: 174852.4858; m³
